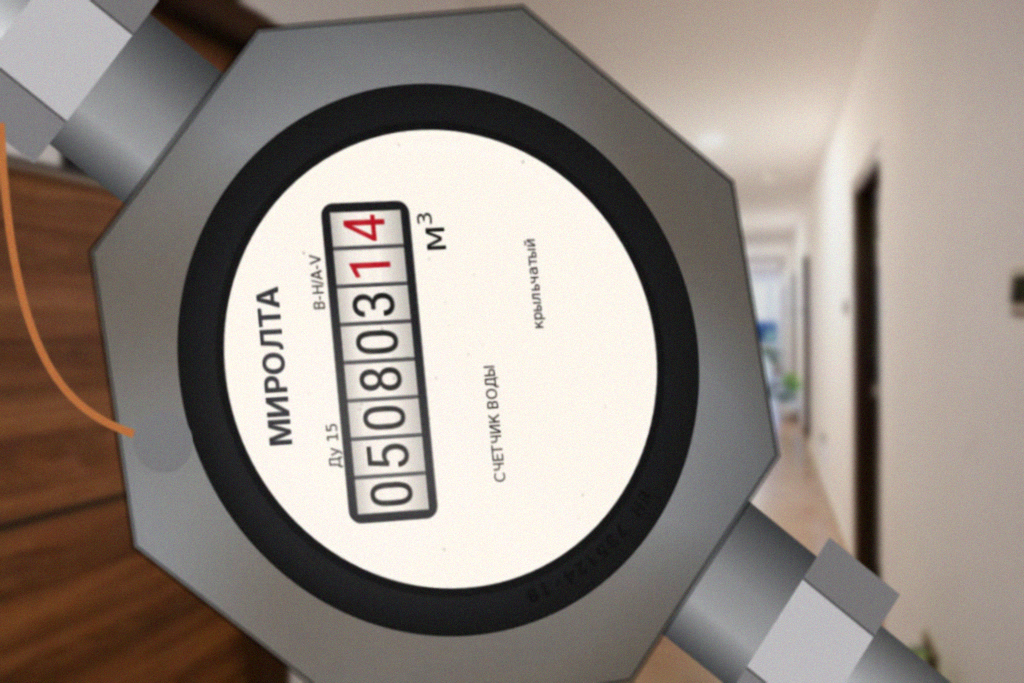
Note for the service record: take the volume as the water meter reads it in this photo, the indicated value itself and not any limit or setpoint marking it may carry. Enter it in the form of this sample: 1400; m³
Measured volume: 50803.14; m³
